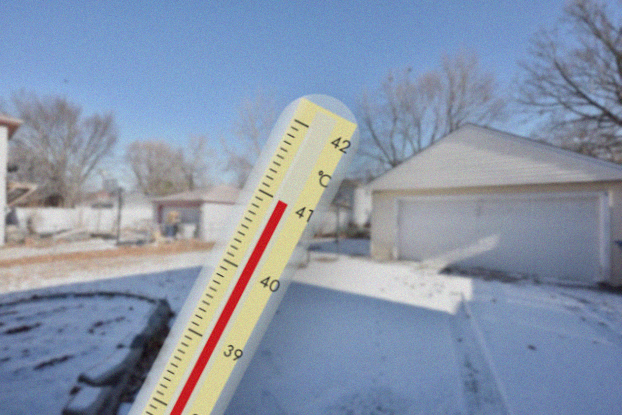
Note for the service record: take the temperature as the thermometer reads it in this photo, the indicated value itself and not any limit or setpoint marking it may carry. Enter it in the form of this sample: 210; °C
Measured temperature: 41; °C
